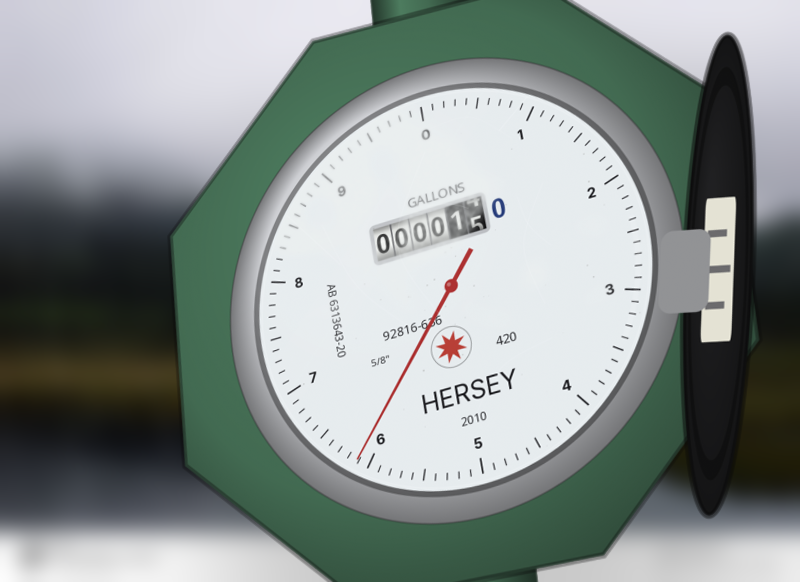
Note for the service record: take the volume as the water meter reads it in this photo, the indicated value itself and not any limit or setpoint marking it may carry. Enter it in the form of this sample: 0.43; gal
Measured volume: 146.1; gal
